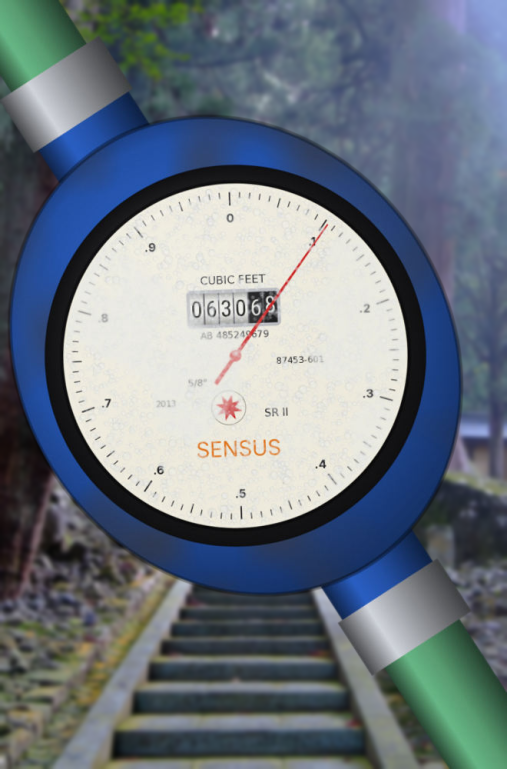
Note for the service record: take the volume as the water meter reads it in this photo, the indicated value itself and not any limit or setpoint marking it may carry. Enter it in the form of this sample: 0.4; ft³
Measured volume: 63068.10; ft³
